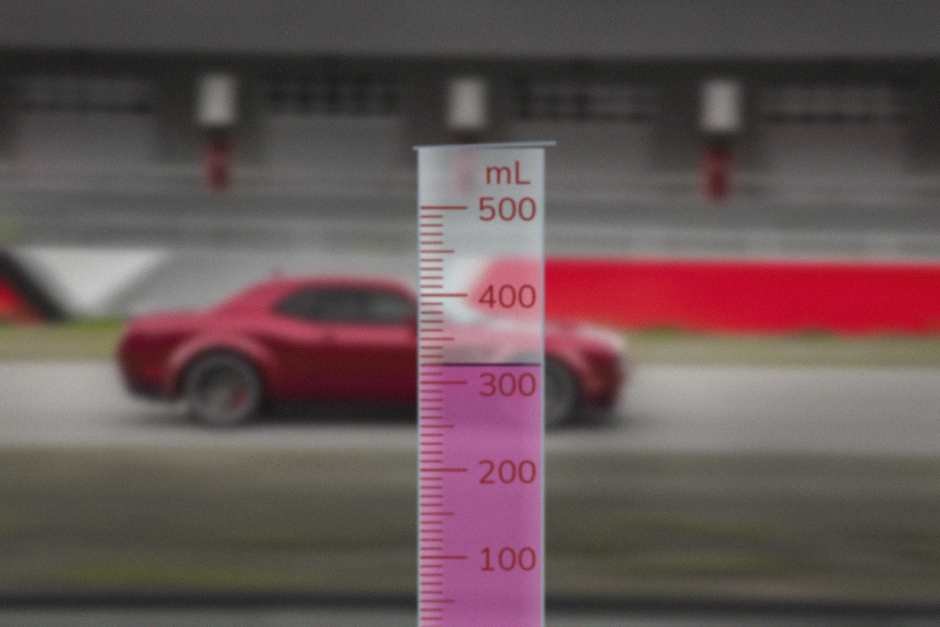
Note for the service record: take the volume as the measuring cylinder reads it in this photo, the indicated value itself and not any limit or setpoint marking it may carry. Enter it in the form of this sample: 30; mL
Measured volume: 320; mL
